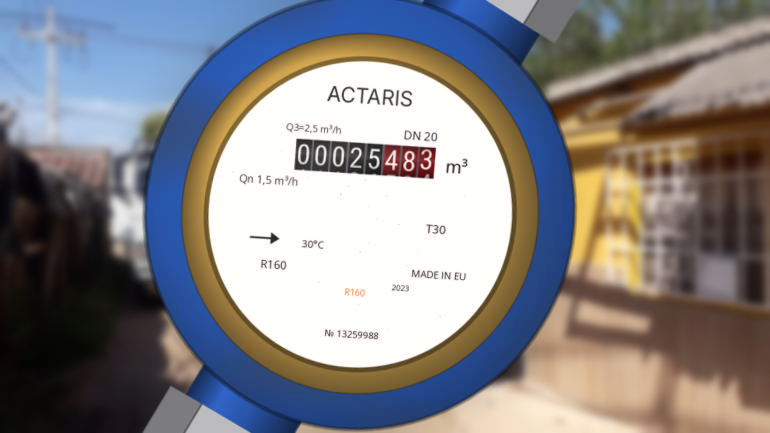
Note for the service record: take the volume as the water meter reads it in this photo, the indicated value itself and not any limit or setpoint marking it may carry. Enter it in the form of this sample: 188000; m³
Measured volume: 25.483; m³
